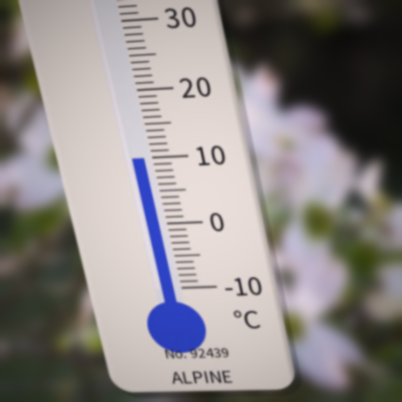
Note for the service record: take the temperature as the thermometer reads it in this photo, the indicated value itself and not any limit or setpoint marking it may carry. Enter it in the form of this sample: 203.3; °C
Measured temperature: 10; °C
